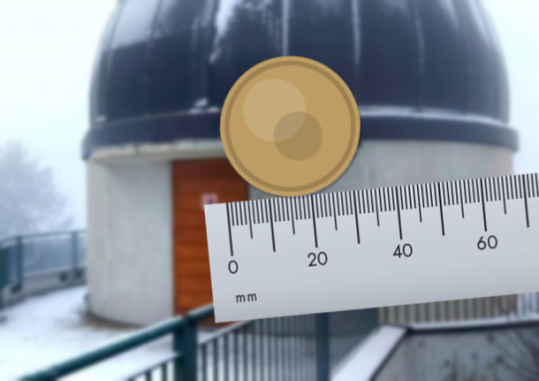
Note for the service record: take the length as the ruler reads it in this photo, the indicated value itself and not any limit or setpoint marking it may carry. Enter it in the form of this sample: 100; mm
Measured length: 33; mm
